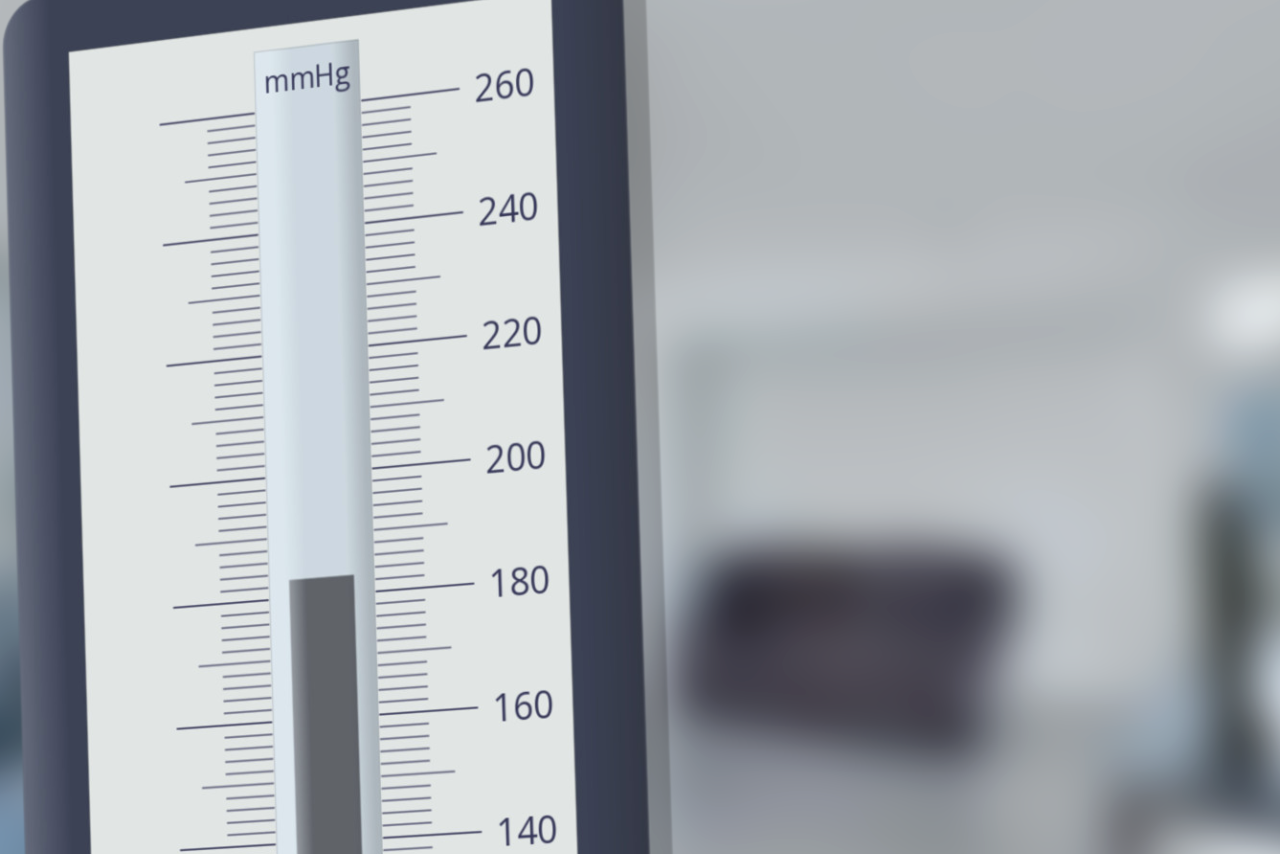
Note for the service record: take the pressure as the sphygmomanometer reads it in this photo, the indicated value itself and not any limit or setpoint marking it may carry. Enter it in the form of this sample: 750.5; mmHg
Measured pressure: 183; mmHg
